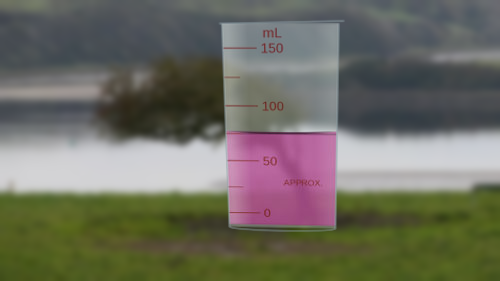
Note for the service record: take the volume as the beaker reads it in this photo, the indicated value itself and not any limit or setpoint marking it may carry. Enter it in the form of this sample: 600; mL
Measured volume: 75; mL
